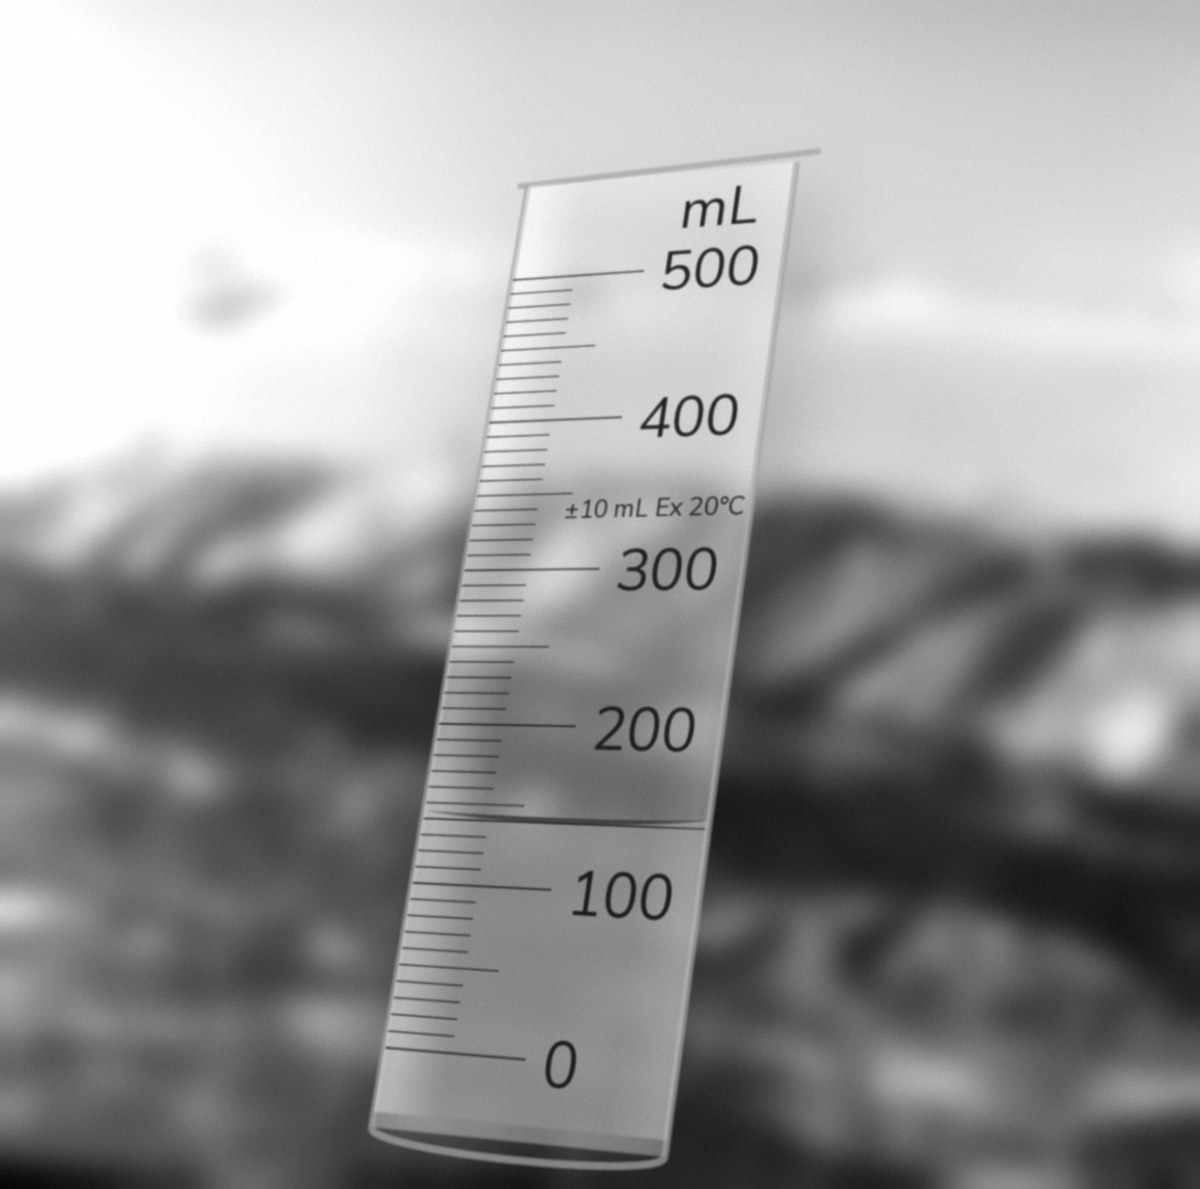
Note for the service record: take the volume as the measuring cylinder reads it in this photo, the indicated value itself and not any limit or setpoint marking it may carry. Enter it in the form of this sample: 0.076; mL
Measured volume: 140; mL
